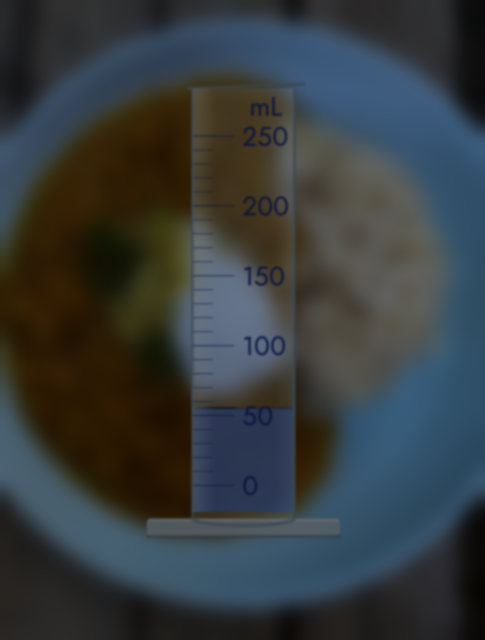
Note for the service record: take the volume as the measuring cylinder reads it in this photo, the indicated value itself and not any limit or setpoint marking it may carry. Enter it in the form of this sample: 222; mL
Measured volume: 55; mL
